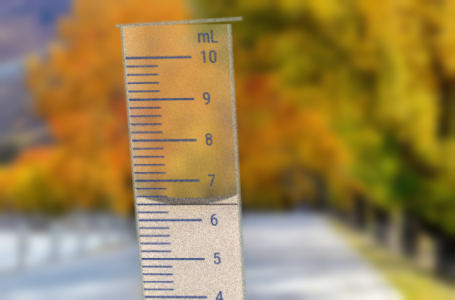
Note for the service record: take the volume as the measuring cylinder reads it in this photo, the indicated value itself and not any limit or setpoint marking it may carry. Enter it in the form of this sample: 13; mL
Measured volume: 6.4; mL
